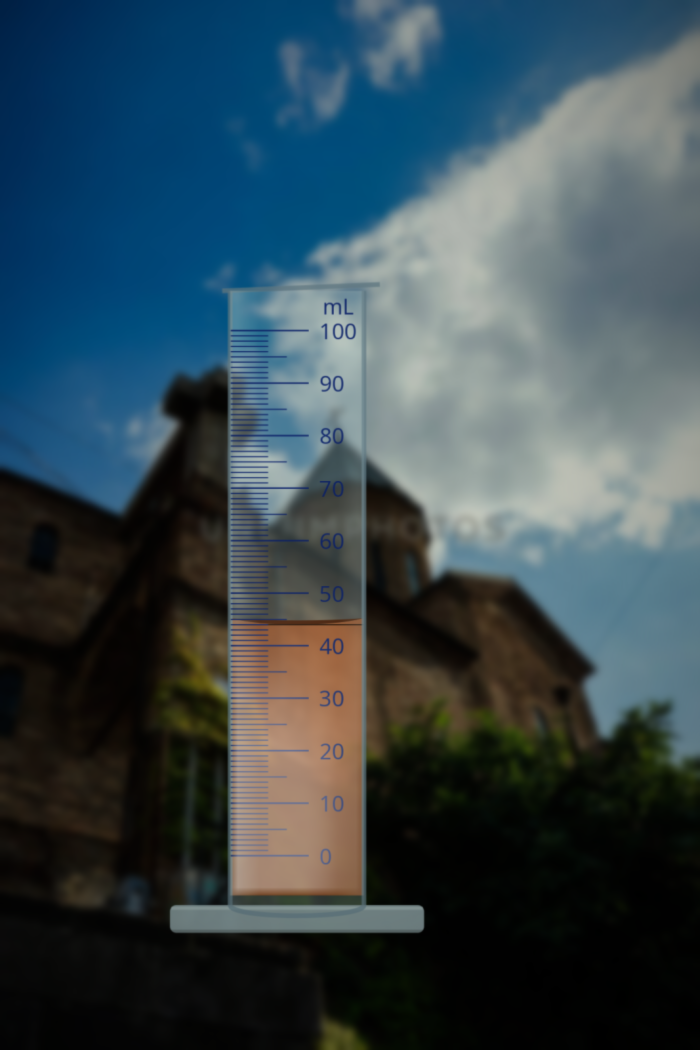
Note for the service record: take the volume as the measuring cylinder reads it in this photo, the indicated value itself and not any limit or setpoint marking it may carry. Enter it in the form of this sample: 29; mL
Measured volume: 44; mL
